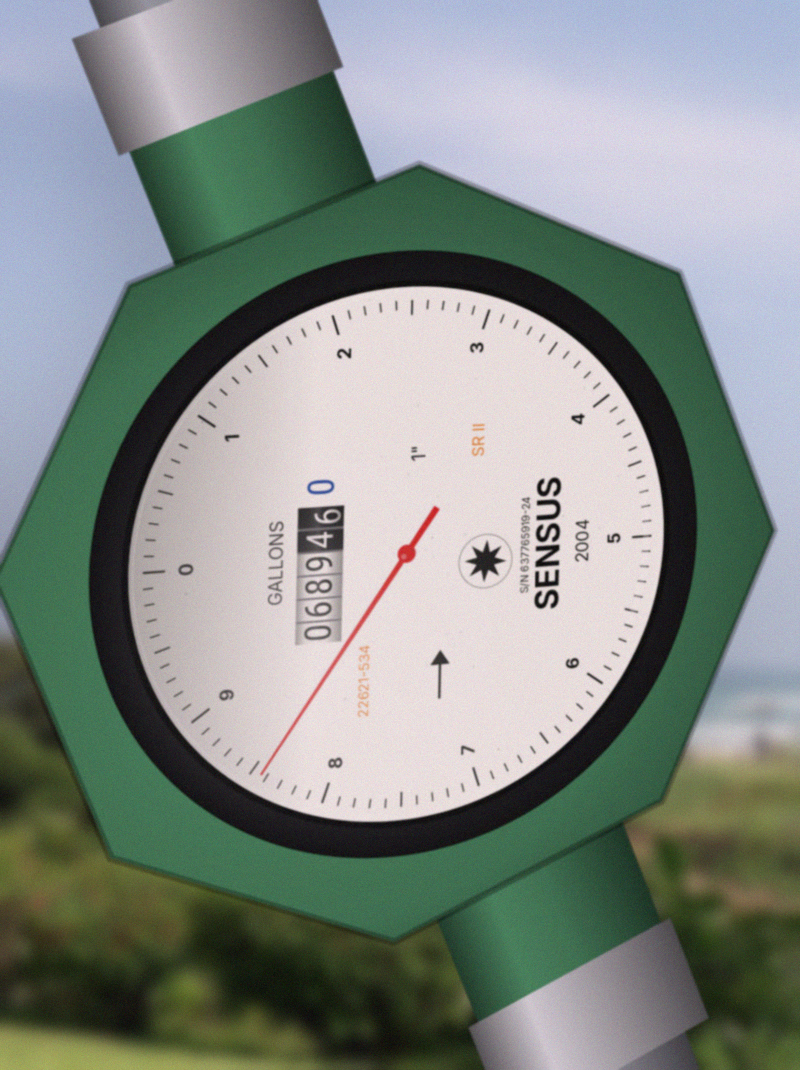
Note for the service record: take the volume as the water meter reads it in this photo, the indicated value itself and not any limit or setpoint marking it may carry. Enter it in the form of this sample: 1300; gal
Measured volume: 689458.4; gal
